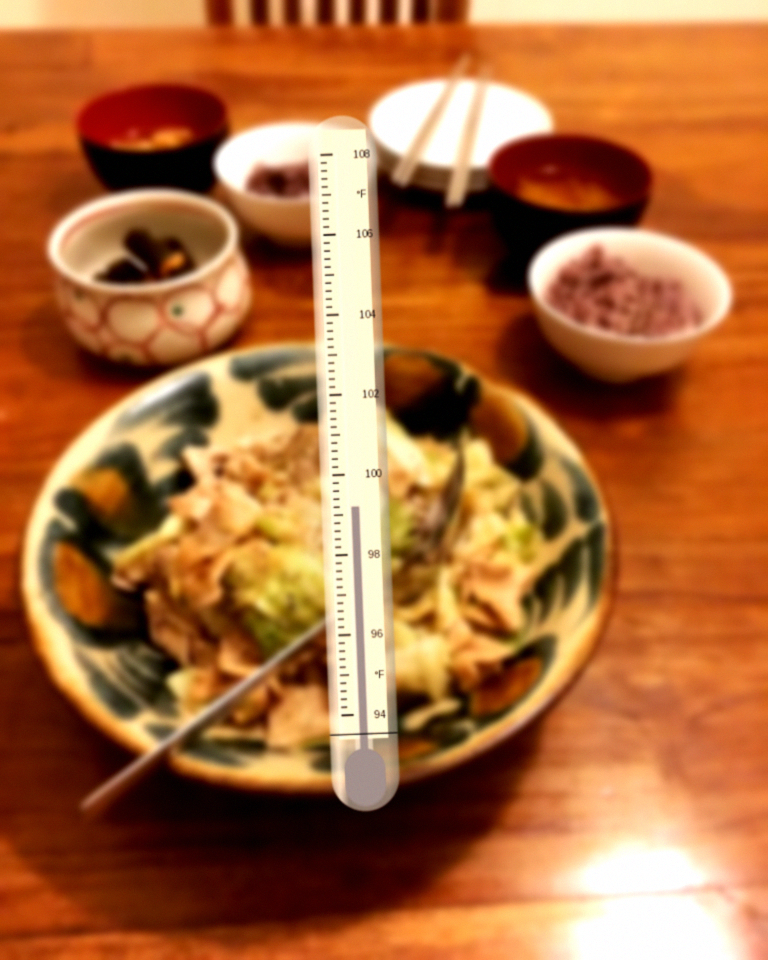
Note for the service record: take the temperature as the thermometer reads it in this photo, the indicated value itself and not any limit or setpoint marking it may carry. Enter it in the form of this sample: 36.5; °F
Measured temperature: 99.2; °F
